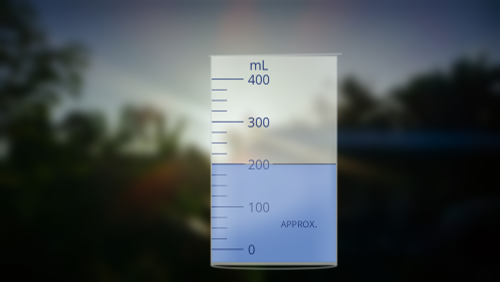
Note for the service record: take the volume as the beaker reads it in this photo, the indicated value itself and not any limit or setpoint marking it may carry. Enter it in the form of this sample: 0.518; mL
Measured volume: 200; mL
